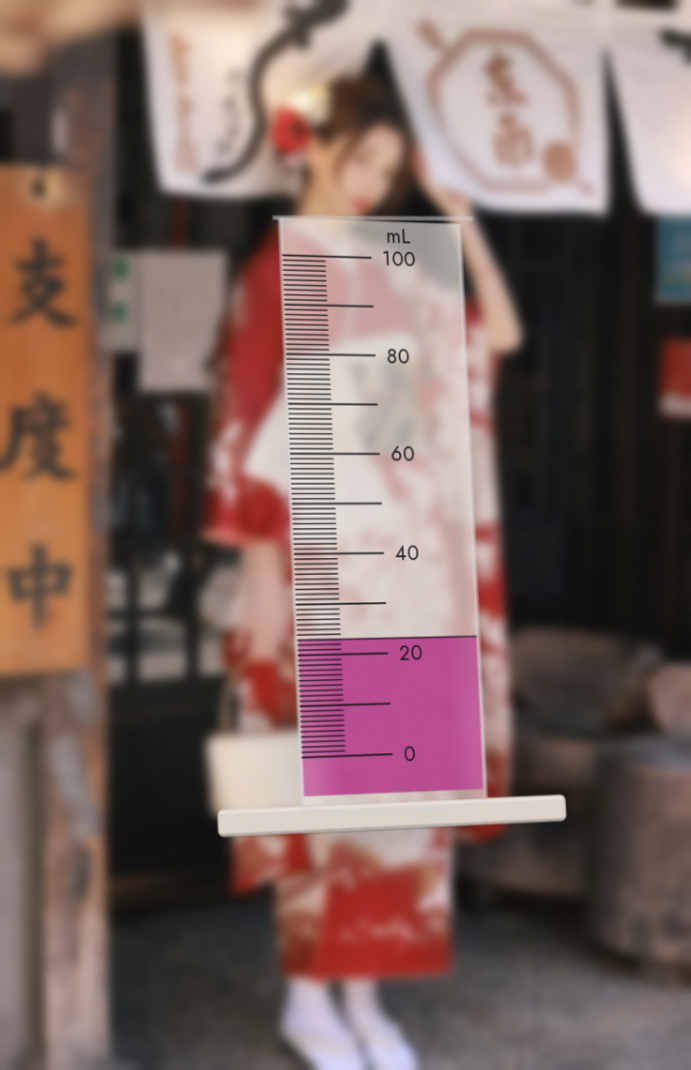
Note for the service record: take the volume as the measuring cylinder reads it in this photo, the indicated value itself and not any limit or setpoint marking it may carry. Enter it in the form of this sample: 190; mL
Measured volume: 23; mL
